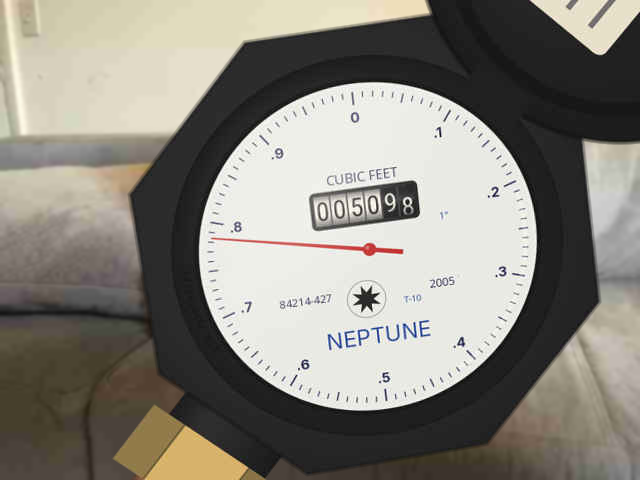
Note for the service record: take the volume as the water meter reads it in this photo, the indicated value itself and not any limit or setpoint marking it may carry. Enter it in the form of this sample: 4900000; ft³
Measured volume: 5097.78; ft³
